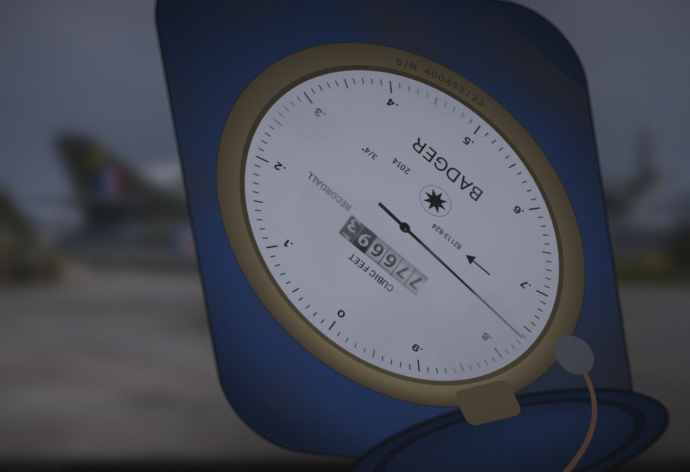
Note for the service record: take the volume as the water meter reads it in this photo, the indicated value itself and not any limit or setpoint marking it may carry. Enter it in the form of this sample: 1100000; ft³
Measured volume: 776692.76; ft³
